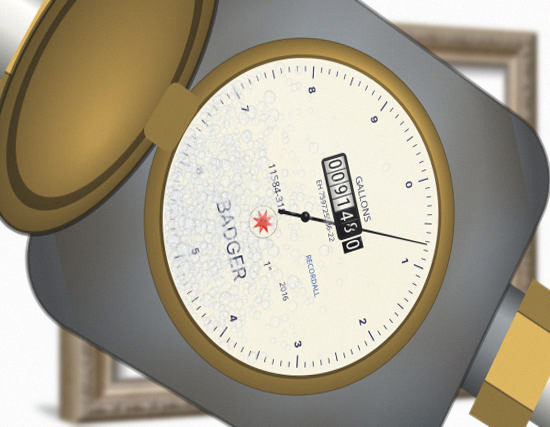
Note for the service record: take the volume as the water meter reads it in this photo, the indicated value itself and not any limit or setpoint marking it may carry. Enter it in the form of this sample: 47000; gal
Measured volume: 91480.7; gal
